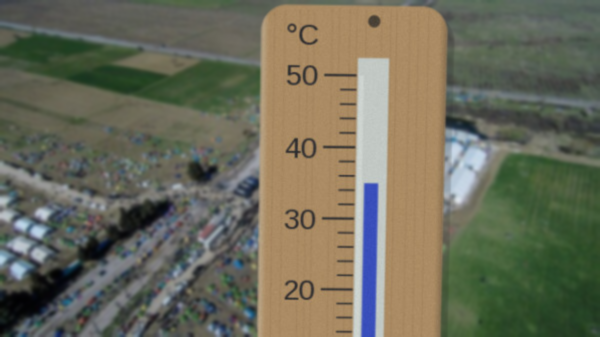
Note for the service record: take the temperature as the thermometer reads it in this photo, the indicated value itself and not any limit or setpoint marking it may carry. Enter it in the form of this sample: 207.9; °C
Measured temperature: 35; °C
